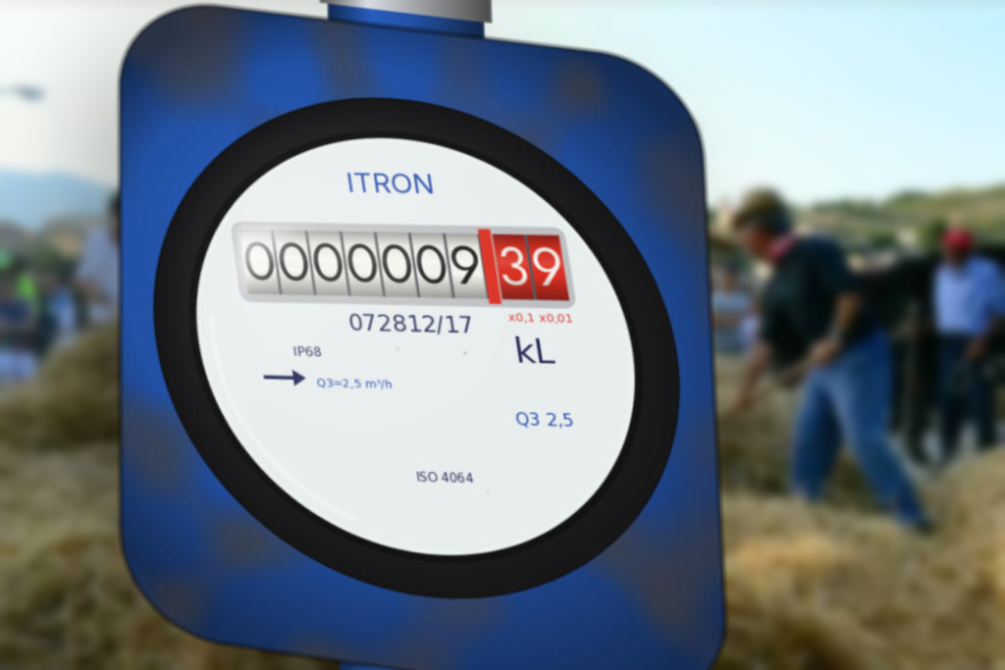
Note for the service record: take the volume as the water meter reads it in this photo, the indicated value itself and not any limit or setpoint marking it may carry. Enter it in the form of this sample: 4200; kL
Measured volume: 9.39; kL
